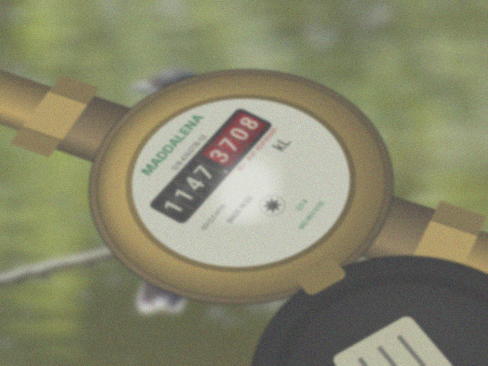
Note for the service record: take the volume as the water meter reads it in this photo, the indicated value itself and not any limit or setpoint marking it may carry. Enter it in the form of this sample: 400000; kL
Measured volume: 1147.3708; kL
